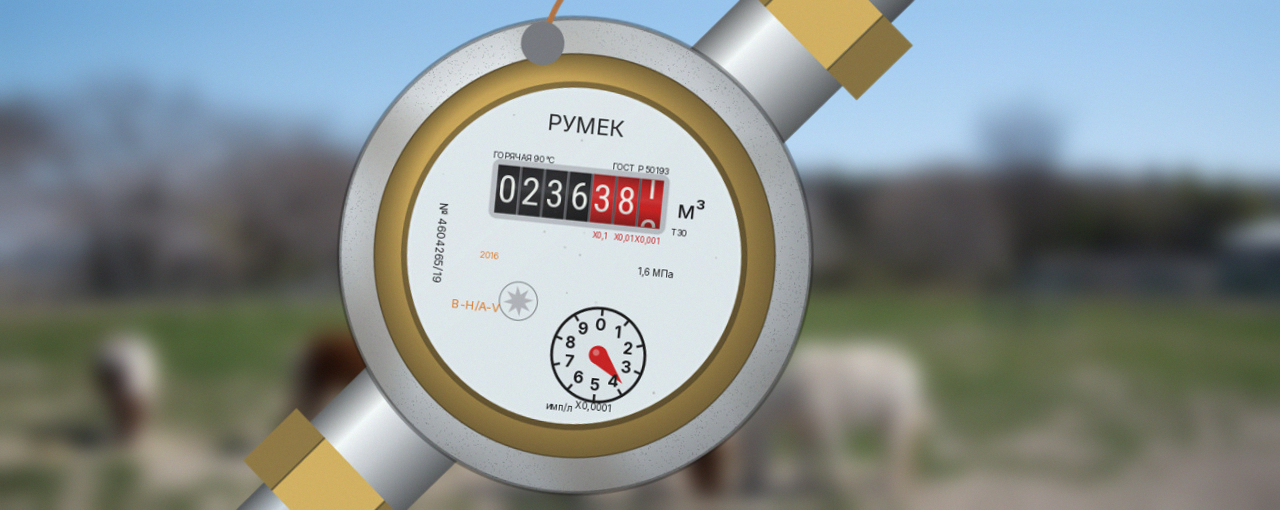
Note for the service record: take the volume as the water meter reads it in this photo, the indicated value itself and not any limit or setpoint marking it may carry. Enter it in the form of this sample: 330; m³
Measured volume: 236.3813; m³
